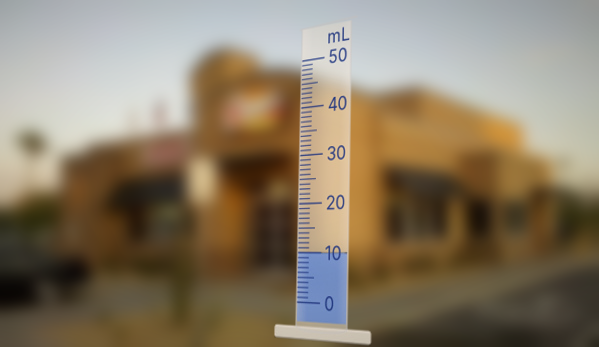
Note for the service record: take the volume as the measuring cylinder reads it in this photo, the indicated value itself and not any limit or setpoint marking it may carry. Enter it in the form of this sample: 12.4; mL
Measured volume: 10; mL
